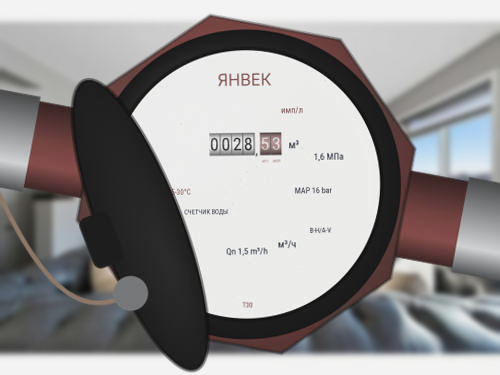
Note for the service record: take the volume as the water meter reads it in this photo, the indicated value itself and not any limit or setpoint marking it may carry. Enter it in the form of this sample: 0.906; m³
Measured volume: 28.53; m³
